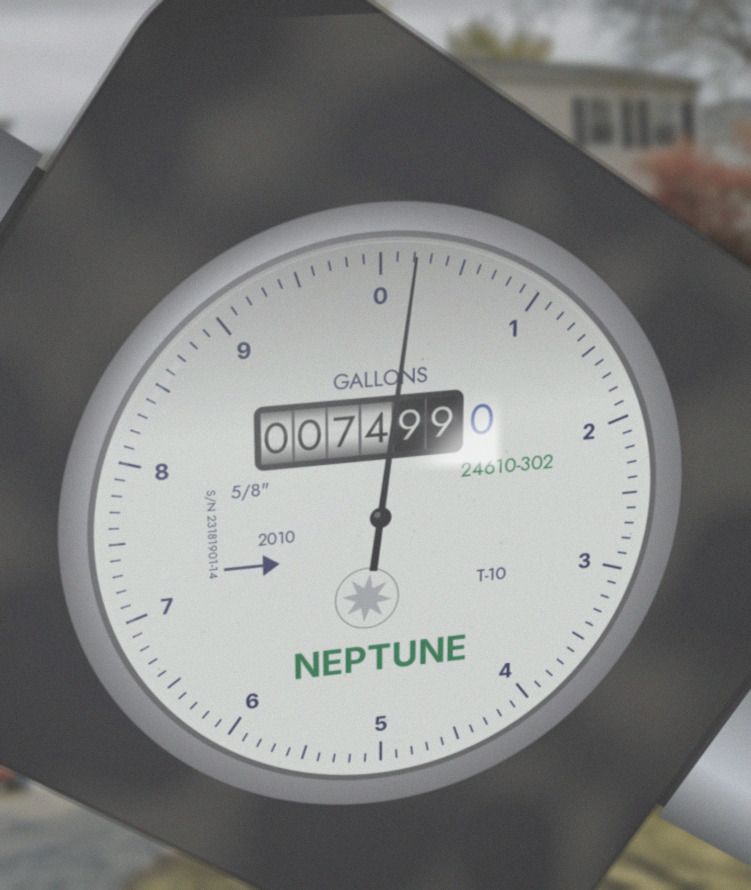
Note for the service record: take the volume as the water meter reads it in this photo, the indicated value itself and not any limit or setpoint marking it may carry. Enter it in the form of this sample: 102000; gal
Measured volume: 74990.2; gal
